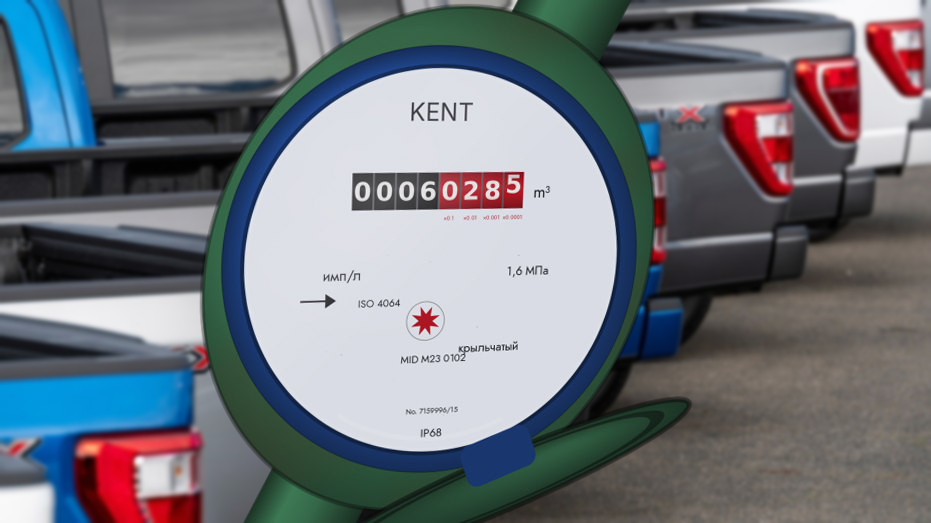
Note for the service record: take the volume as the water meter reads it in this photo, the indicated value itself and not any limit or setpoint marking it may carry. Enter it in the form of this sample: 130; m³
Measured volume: 6.0285; m³
